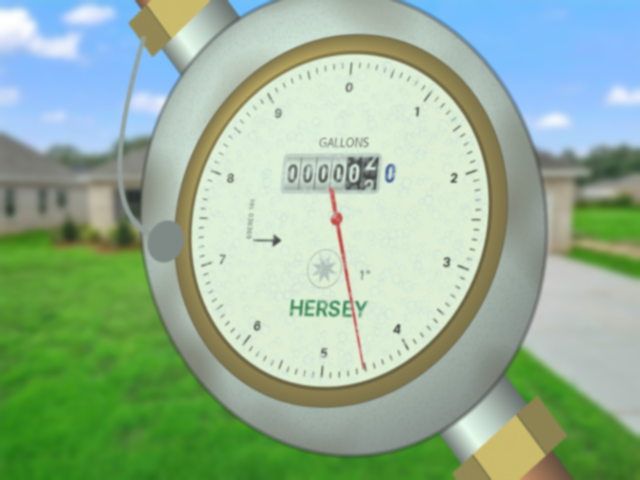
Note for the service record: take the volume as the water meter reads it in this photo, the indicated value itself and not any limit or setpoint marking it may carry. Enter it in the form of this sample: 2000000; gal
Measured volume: 24.5; gal
